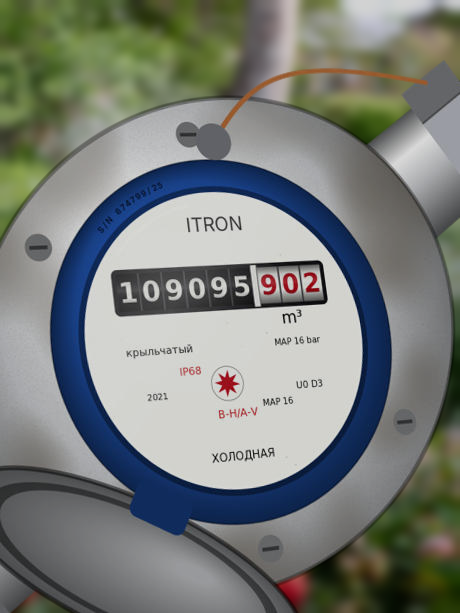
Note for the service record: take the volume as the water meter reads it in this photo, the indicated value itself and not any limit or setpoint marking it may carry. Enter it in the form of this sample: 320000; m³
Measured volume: 109095.902; m³
